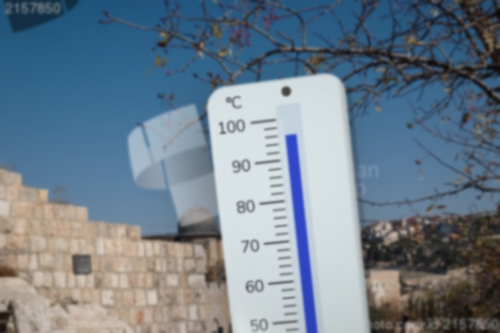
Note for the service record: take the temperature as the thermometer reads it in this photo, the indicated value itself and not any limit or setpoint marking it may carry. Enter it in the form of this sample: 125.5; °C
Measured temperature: 96; °C
